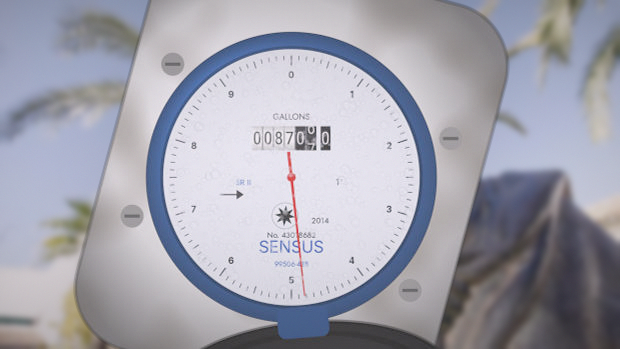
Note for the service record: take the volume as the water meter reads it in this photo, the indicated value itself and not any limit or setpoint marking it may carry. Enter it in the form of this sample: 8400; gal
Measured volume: 87064.8; gal
